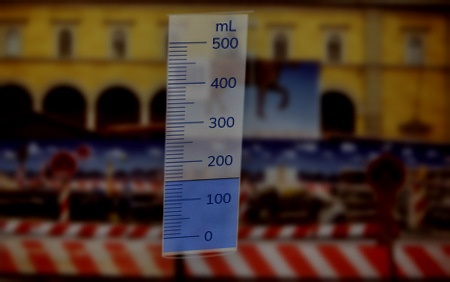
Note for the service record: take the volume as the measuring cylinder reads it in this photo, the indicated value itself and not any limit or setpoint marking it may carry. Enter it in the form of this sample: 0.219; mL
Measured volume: 150; mL
